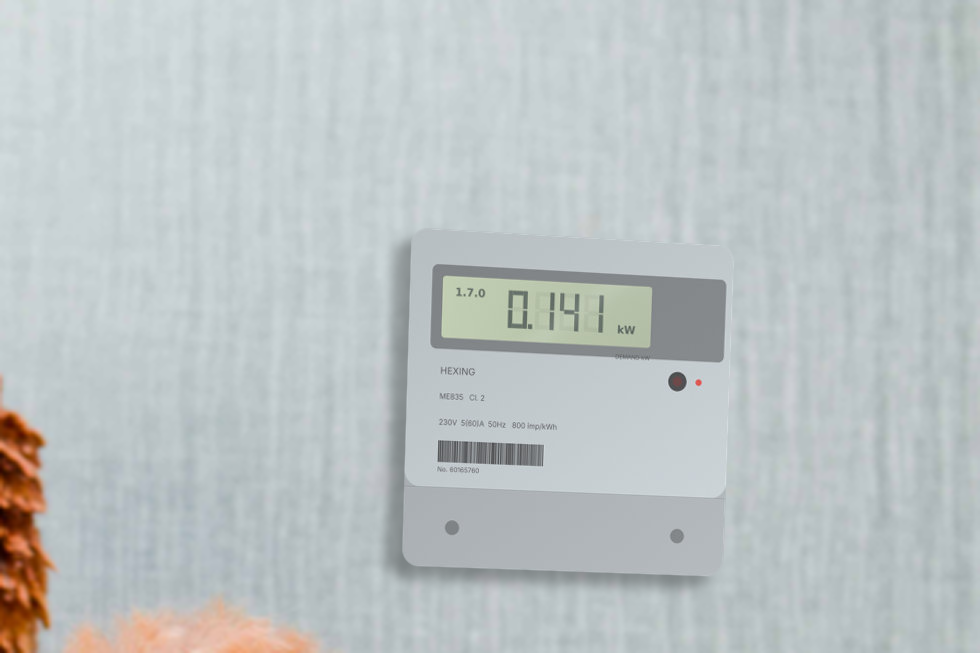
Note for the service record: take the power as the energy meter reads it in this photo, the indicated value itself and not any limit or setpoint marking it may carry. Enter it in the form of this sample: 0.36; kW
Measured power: 0.141; kW
